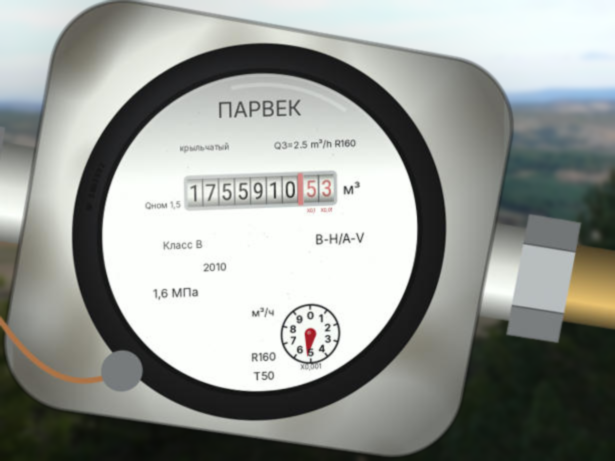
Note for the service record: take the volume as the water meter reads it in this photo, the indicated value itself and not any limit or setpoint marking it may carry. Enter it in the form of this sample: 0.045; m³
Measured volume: 1755910.535; m³
